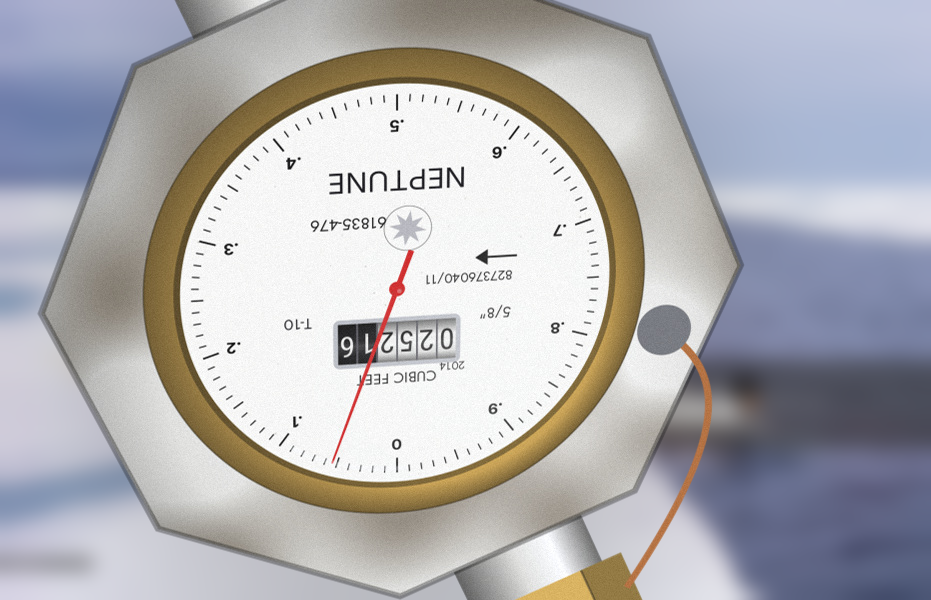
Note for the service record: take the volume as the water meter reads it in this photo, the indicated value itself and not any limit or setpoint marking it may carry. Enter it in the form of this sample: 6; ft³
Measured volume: 25216.05; ft³
